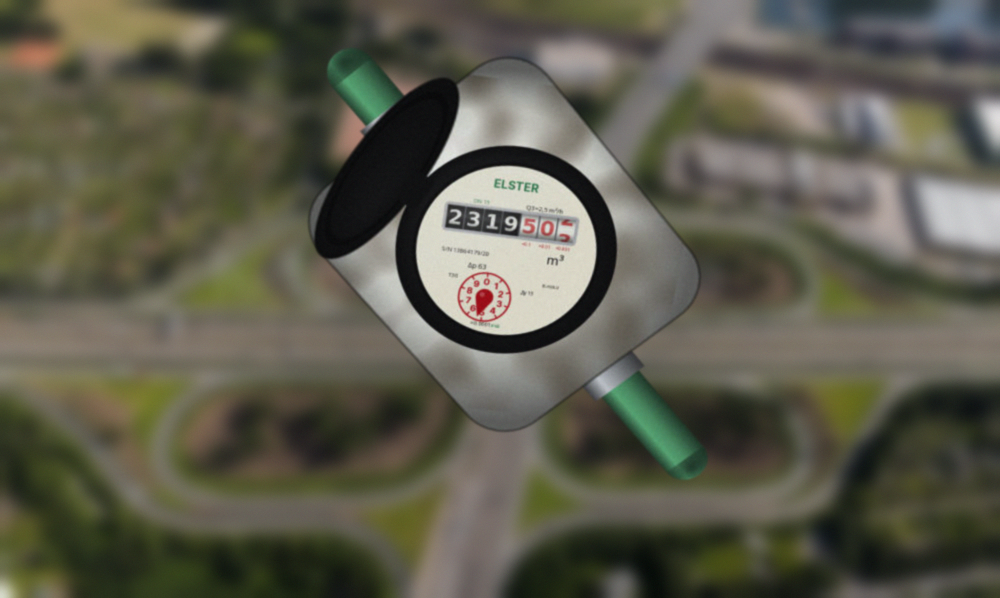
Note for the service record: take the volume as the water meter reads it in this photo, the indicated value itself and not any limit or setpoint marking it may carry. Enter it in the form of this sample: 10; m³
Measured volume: 2319.5025; m³
